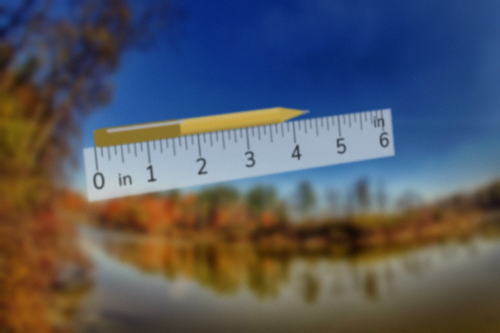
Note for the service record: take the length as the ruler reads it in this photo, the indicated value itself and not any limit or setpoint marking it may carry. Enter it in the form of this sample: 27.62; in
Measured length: 4.375; in
